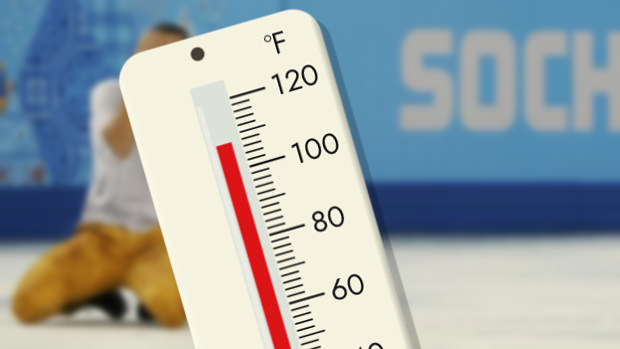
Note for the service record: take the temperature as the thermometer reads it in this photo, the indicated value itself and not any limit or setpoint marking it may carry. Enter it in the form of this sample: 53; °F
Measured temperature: 108; °F
